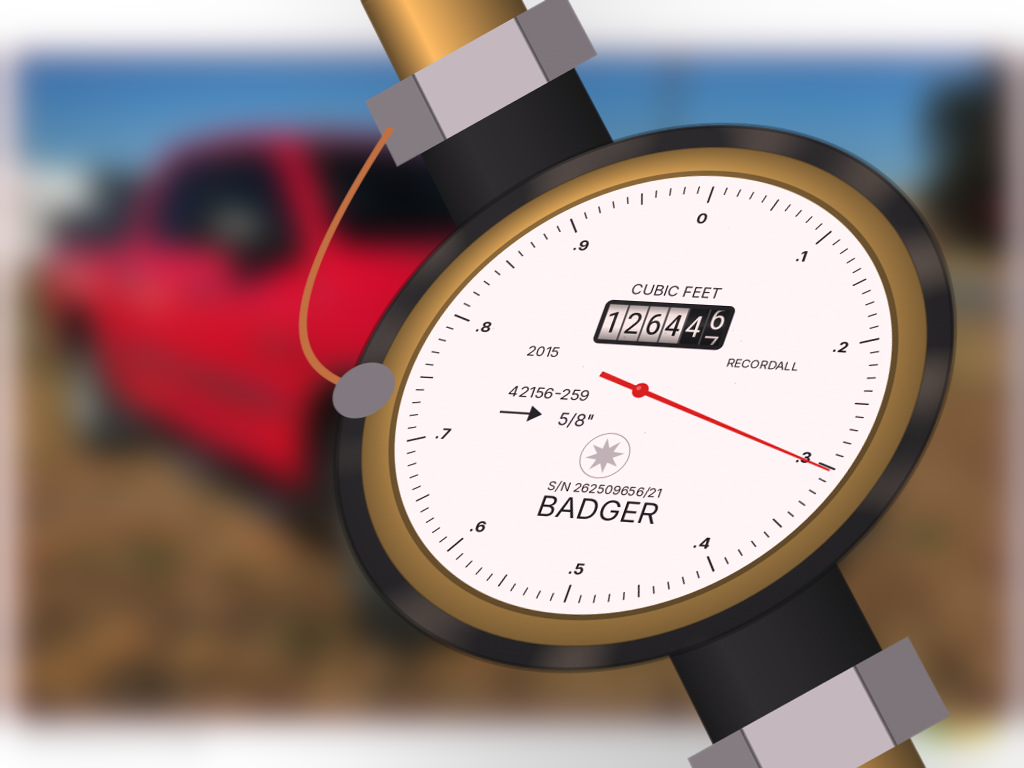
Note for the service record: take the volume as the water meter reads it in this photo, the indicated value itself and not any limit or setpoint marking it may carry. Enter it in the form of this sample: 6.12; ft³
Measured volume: 126446.30; ft³
